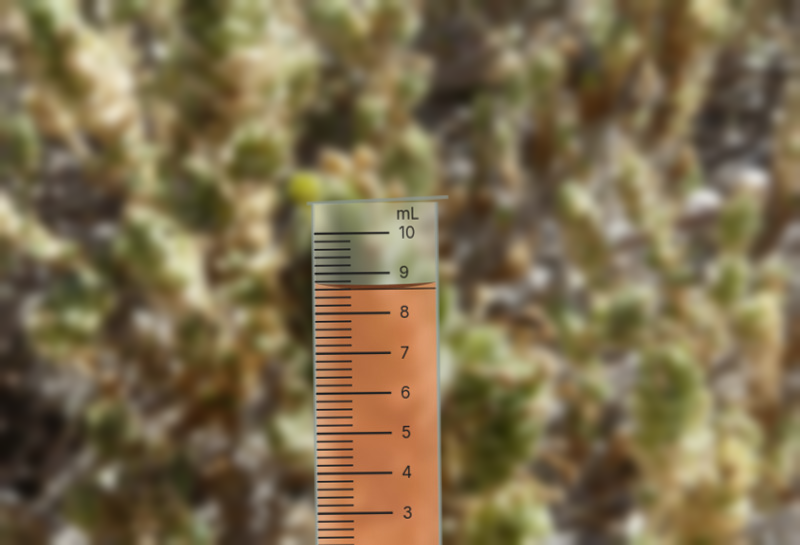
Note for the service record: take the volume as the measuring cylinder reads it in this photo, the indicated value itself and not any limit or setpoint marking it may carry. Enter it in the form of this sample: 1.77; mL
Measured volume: 8.6; mL
